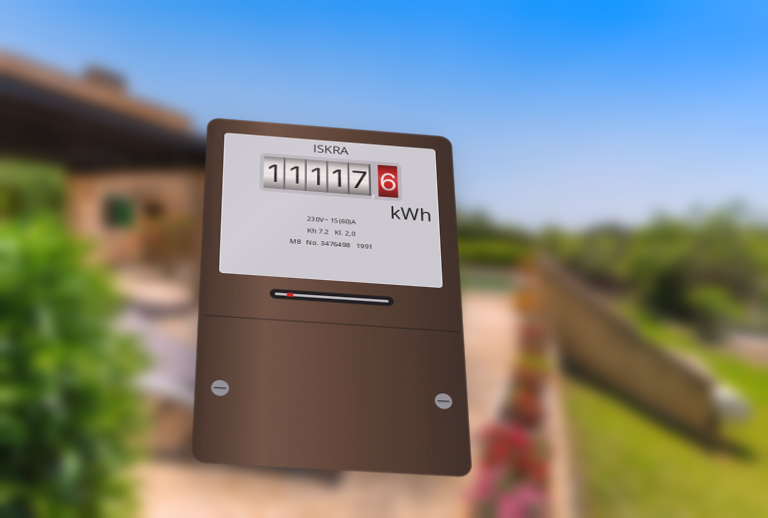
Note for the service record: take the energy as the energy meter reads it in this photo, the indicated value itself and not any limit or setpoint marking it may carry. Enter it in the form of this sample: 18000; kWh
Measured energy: 11117.6; kWh
